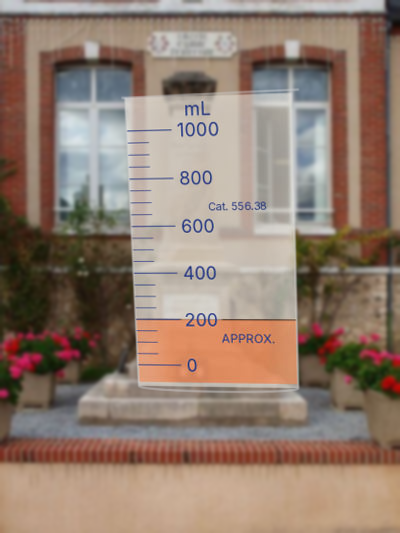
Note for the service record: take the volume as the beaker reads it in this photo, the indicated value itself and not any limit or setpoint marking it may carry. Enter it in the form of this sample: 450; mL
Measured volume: 200; mL
